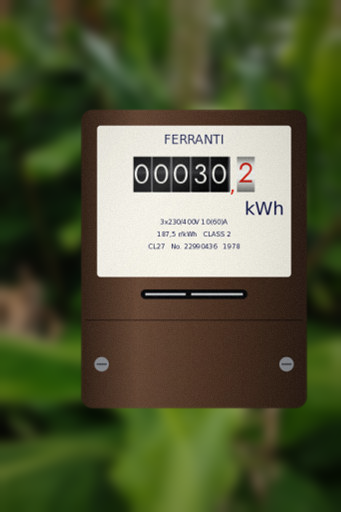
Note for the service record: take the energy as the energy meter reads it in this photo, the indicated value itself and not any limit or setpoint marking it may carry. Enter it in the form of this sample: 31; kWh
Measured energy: 30.2; kWh
